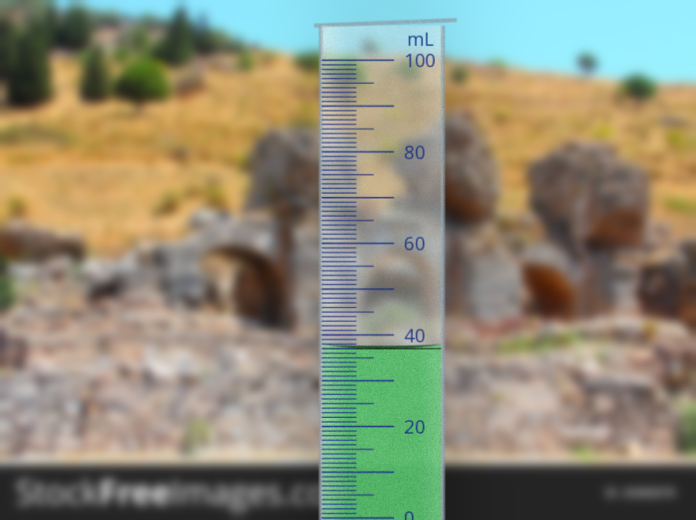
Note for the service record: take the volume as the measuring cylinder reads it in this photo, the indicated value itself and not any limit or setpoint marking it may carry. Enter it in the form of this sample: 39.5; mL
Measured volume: 37; mL
